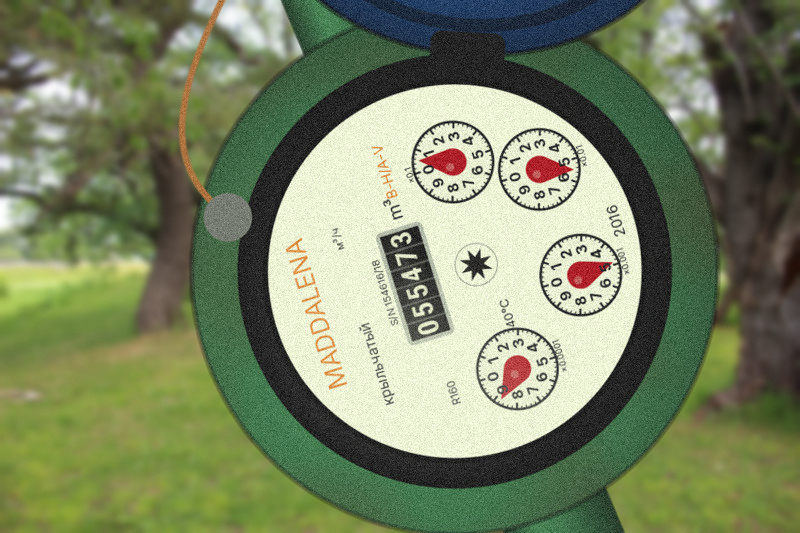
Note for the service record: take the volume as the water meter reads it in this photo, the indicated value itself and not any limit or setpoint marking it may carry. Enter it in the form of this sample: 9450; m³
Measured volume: 55473.0548; m³
